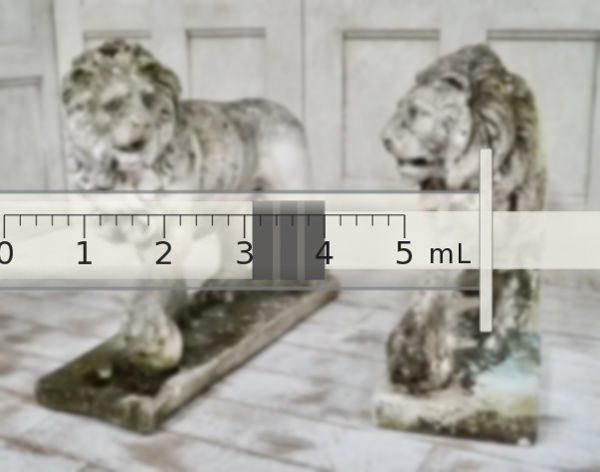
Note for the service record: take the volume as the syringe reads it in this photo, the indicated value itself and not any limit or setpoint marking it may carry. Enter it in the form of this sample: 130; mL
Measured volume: 3.1; mL
